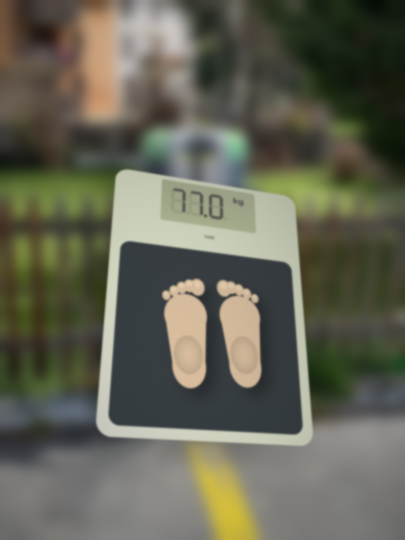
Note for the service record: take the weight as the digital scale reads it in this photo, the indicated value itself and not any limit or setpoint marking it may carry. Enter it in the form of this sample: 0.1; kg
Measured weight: 77.0; kg
